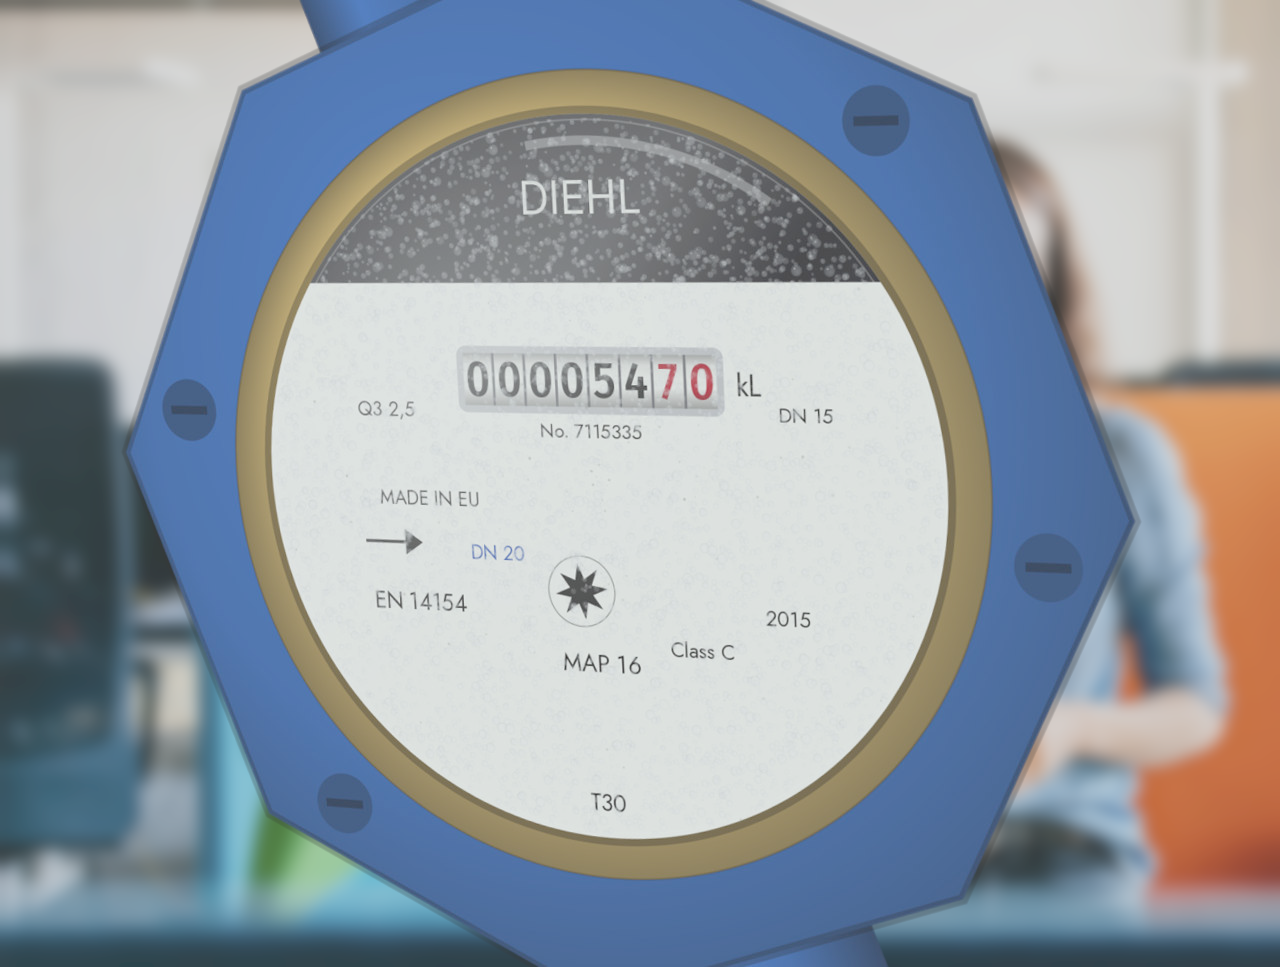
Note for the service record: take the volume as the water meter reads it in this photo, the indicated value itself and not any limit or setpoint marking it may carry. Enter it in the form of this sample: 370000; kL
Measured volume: 54.70; kL
